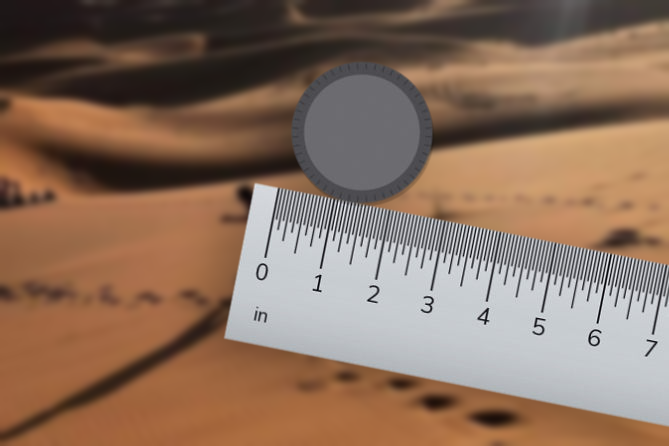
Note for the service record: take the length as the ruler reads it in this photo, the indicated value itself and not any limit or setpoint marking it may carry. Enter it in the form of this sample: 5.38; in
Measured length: 2.5; in
